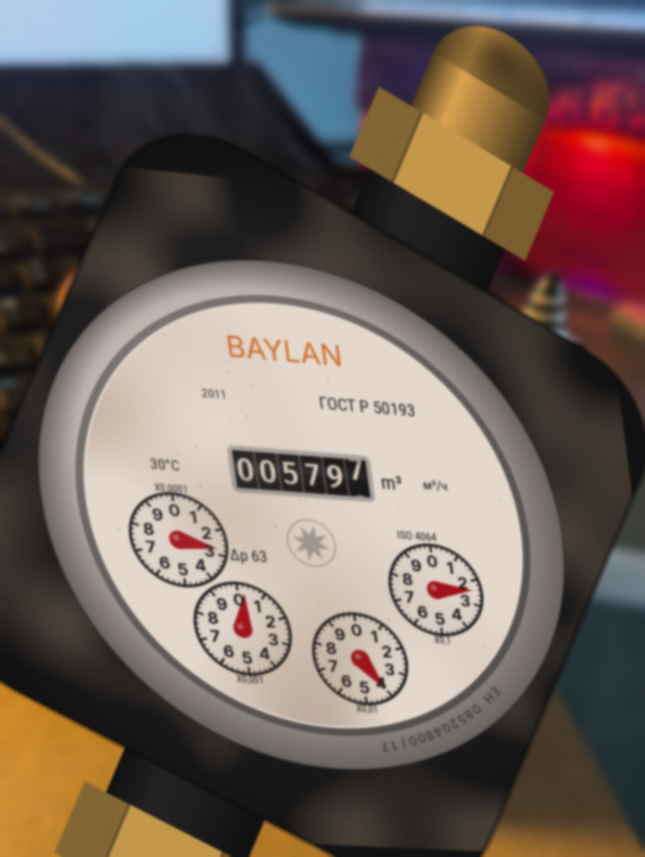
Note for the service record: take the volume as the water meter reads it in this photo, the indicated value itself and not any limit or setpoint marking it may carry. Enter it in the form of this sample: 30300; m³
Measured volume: 5797.2402; m³
